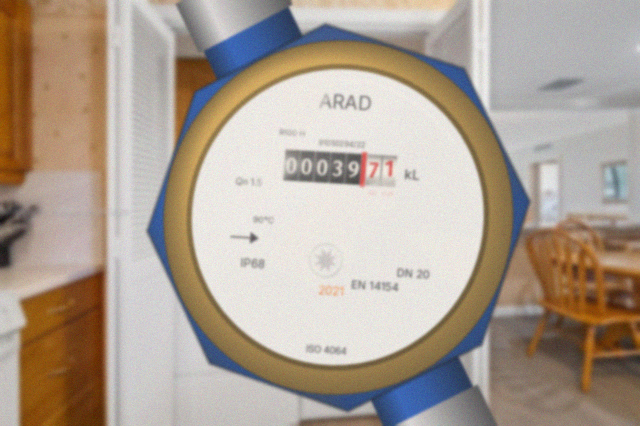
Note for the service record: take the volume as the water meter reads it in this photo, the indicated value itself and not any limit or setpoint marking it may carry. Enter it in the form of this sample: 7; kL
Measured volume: 39.71; kL
